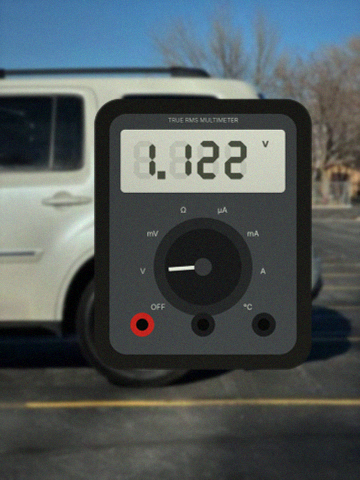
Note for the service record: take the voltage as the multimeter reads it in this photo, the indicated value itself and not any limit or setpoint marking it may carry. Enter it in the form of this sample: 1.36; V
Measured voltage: 1.122; V
